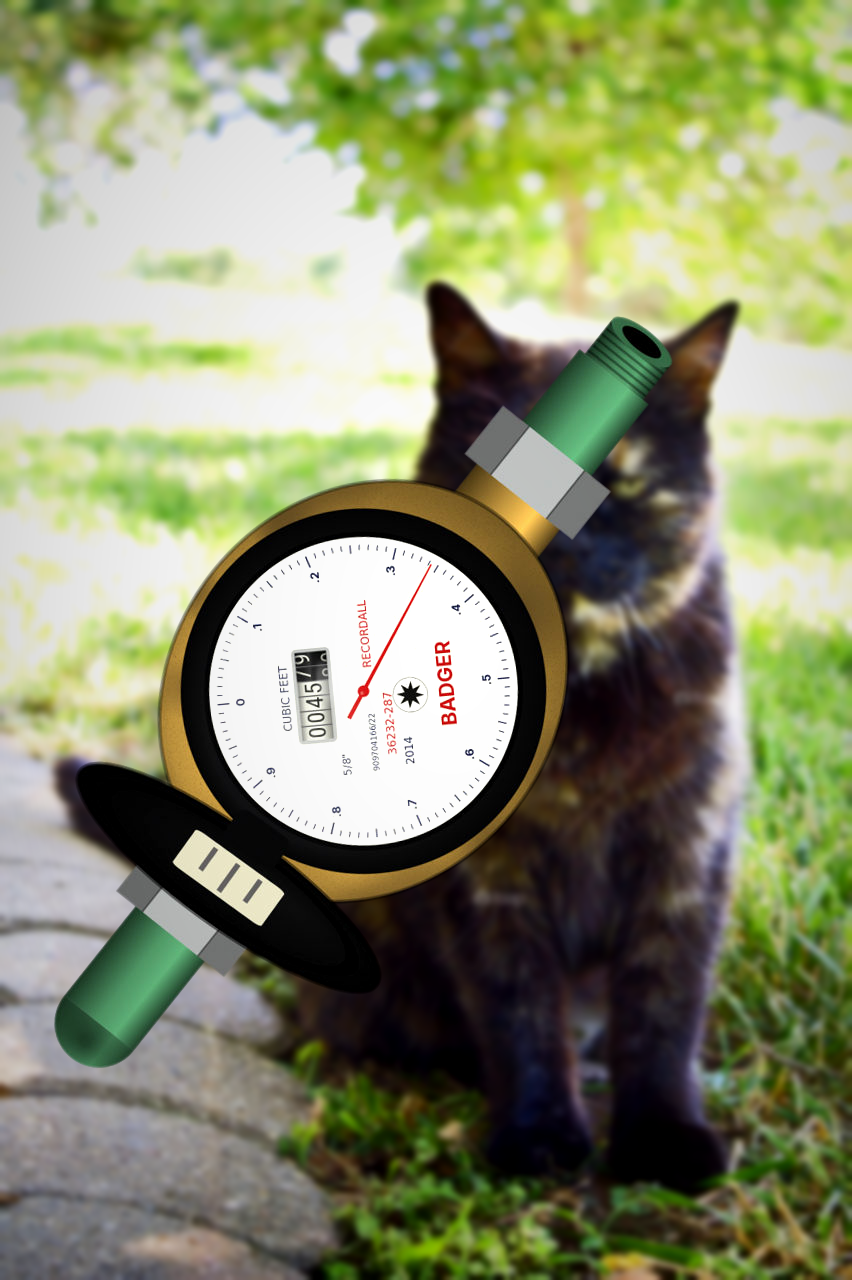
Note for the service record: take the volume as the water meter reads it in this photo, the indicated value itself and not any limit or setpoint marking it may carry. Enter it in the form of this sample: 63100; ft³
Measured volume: 4579.34; ft³
